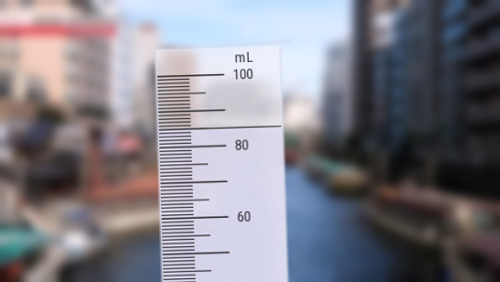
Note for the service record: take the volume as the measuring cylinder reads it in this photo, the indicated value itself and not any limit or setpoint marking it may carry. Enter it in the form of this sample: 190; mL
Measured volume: 85; mL
